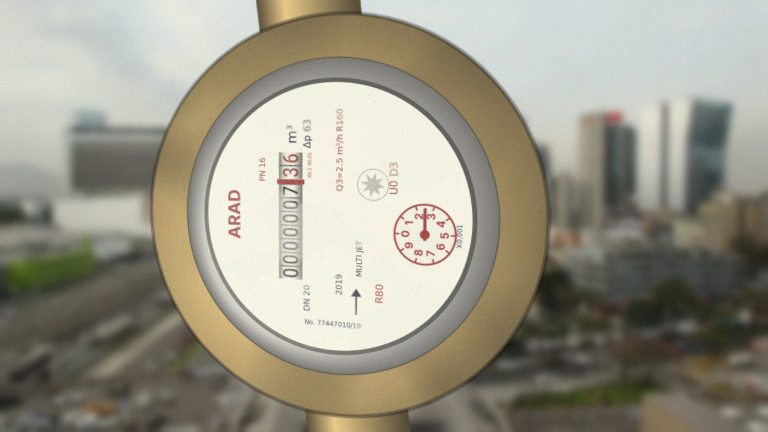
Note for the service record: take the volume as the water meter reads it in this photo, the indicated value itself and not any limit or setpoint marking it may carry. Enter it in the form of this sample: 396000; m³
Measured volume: 7.362; m³
